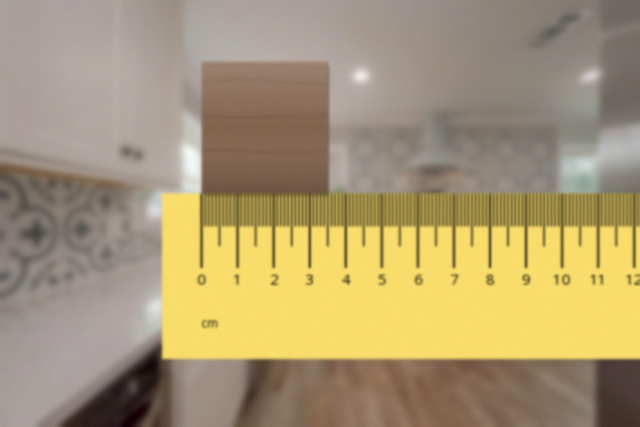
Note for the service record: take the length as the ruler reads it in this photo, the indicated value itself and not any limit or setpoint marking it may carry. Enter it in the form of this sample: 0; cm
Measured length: 3.5; cm
